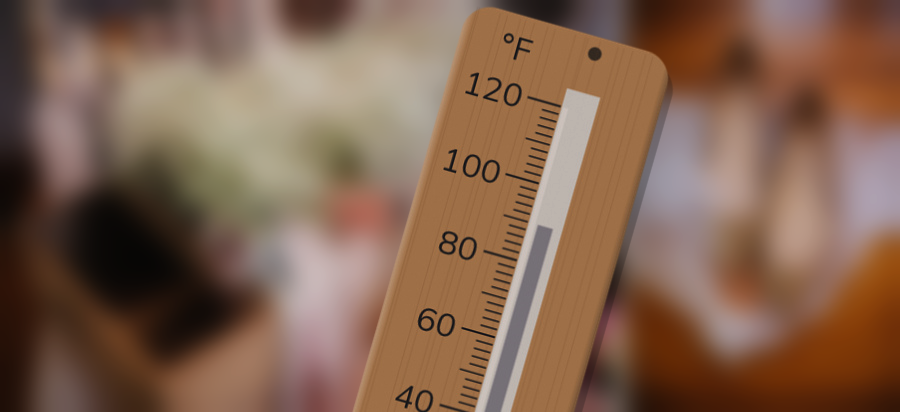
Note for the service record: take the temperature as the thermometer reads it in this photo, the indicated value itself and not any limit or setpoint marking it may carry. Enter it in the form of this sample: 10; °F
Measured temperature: 90; °F
